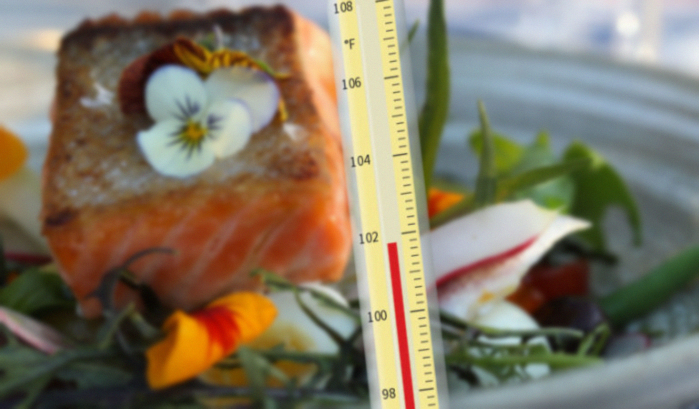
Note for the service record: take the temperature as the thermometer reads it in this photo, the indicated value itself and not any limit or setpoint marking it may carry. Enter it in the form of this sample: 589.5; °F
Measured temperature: 101.8; °F
